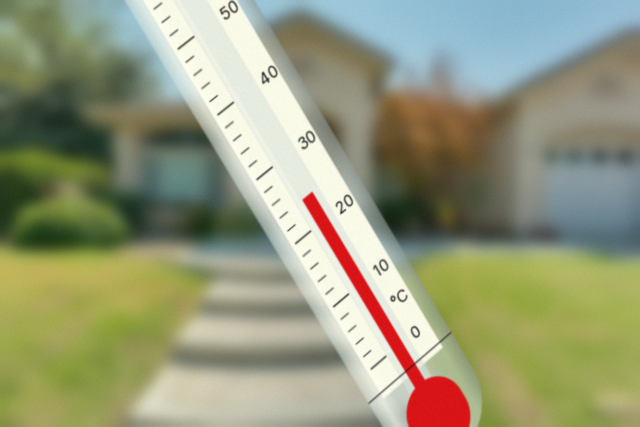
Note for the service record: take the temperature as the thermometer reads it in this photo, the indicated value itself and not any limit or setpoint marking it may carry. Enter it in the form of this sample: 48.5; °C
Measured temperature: 24; °C
